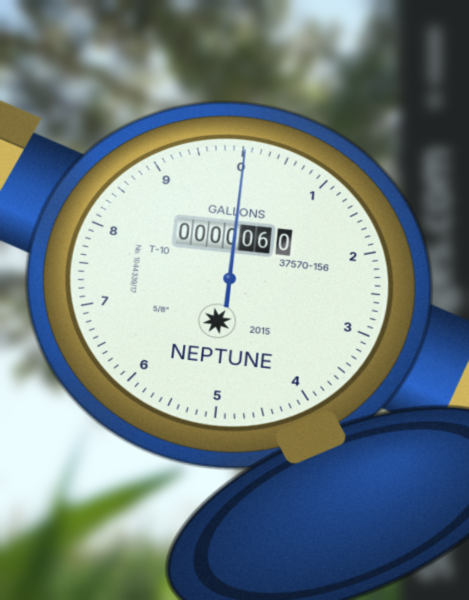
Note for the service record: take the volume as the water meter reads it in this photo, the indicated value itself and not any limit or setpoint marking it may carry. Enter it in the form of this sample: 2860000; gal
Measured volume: 60.0; gal
